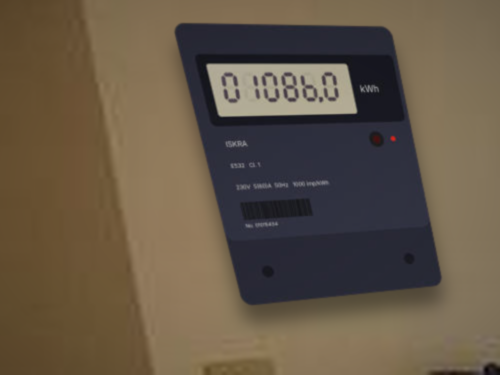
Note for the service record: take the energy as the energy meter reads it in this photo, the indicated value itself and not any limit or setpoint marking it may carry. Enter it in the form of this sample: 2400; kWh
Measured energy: 1086.0; kWh
